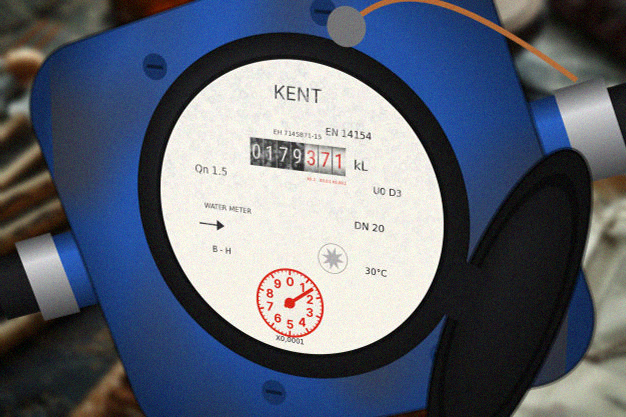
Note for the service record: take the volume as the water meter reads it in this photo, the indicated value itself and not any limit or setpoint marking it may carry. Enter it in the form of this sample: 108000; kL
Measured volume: 179.3711; kL
